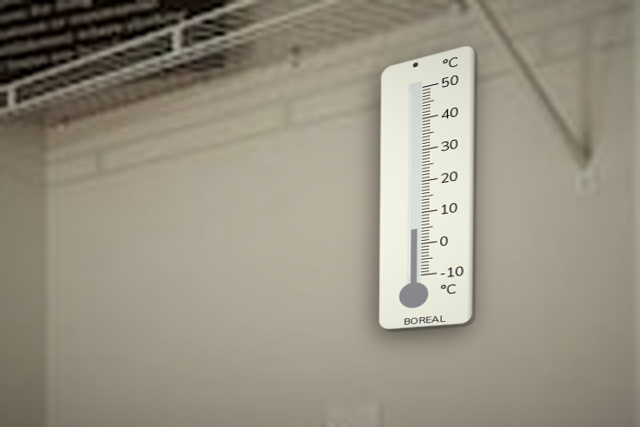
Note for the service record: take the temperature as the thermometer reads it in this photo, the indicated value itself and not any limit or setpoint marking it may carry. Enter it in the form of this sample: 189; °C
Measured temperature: 5; °C
